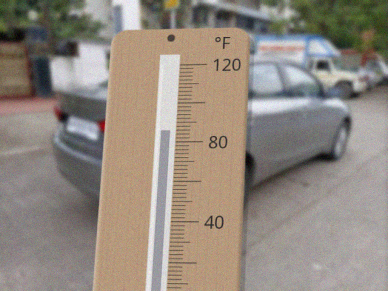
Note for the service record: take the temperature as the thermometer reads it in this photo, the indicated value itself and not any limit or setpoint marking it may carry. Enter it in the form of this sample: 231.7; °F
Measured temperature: 86; °F
